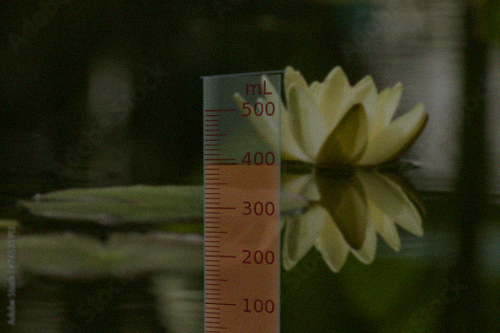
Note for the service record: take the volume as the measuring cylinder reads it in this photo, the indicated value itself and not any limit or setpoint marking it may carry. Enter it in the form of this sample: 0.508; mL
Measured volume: 390; mL
